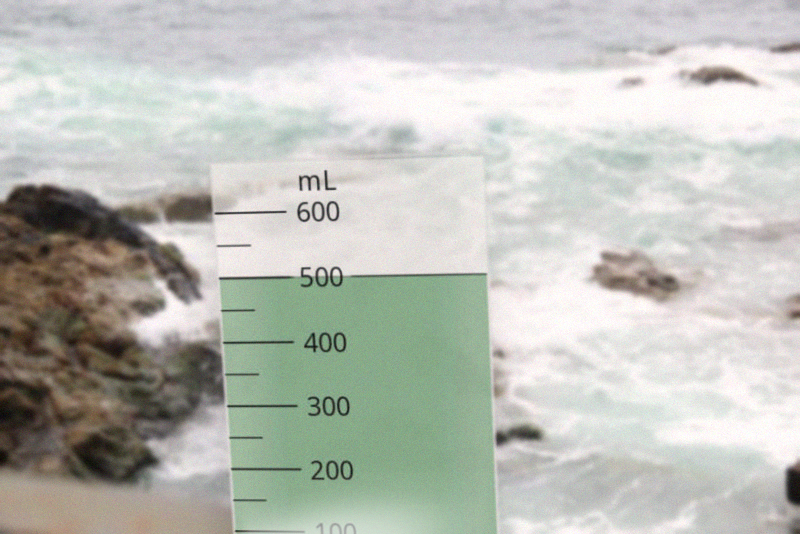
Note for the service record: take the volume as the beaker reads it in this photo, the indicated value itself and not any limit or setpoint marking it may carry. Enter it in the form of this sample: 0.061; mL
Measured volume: 500; mL
